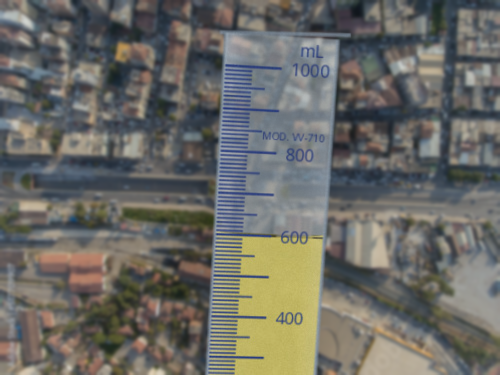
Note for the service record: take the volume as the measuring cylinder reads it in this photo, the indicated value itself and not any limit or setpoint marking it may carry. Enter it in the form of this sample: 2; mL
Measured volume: 600; mL
